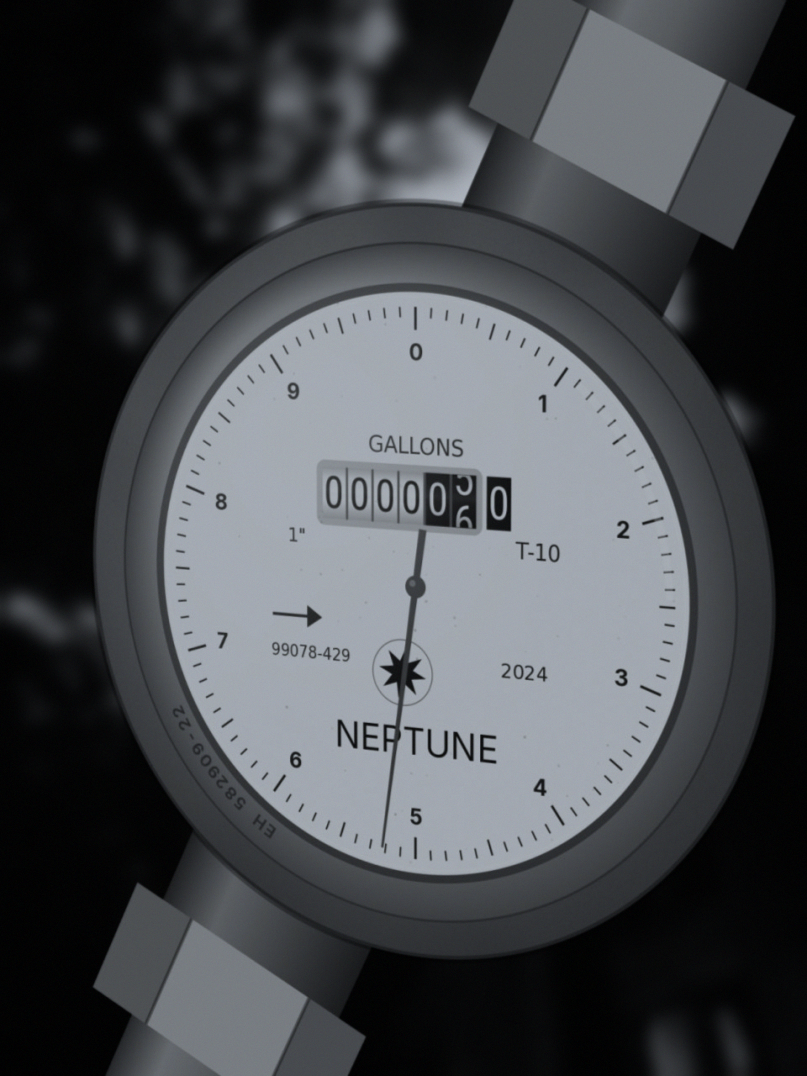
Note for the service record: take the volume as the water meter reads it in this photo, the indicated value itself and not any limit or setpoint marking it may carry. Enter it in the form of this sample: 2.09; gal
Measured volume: 55.2; gal
